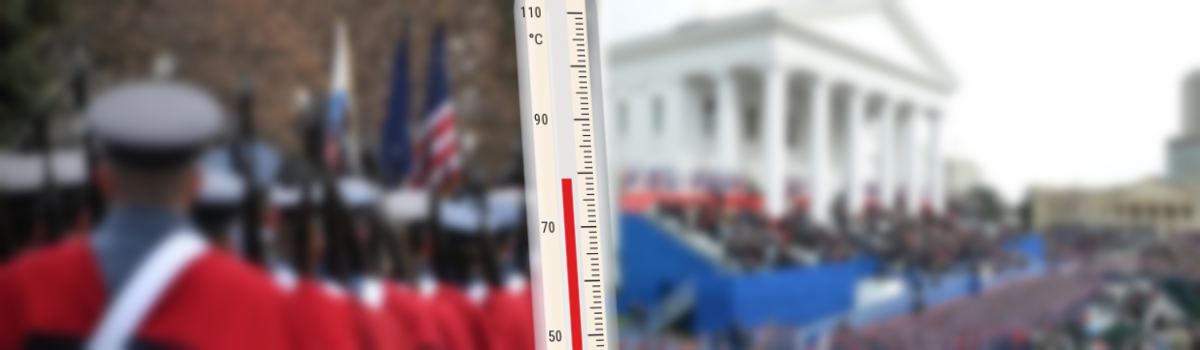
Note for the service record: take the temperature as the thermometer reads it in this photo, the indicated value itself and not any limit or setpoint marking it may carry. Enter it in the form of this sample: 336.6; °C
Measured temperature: 79; °C
